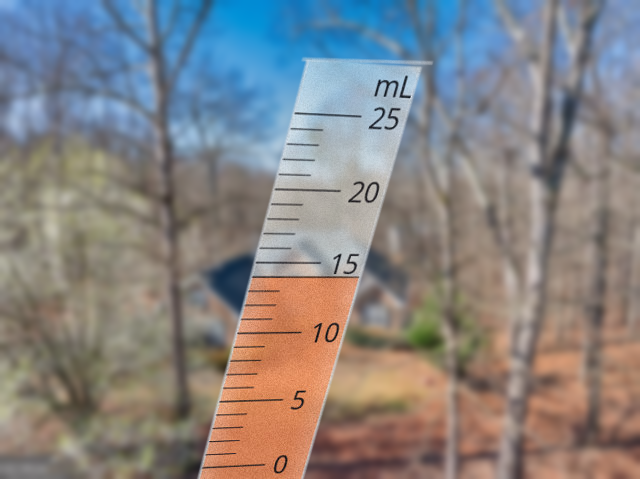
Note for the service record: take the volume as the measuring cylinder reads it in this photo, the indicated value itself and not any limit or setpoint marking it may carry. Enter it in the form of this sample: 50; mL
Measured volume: 14; mL
